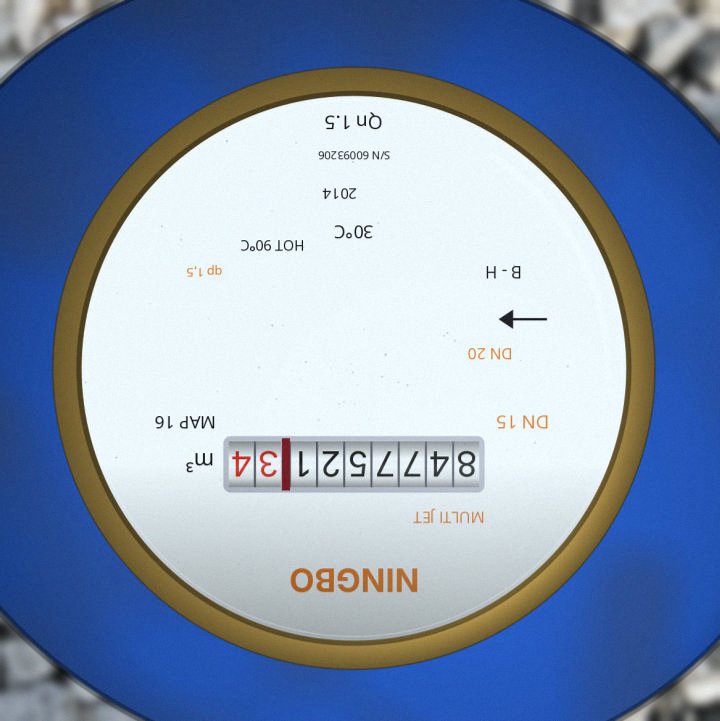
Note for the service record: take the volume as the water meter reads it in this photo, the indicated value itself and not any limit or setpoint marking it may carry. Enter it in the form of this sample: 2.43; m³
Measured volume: 8477521.34; m³
